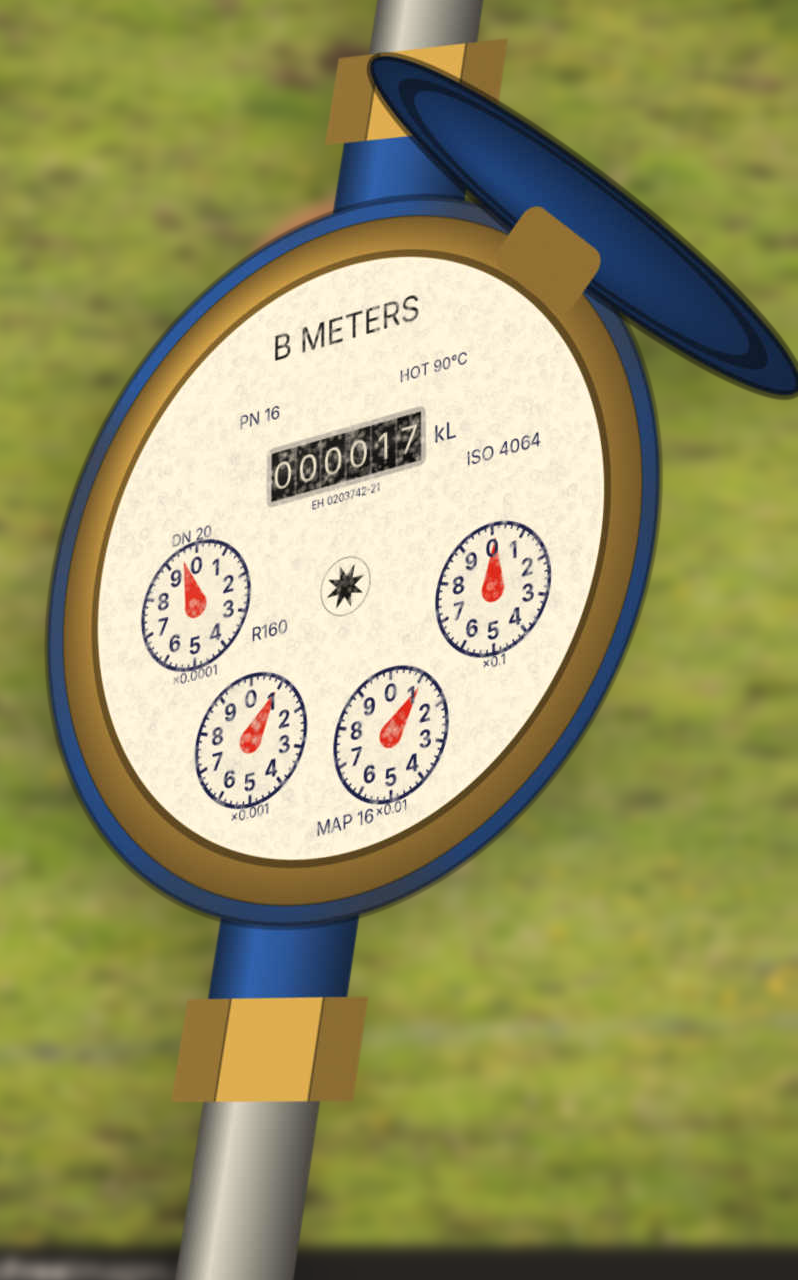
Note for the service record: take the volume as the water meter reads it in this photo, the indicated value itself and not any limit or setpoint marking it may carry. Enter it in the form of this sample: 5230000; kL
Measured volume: 17.0109; kL
